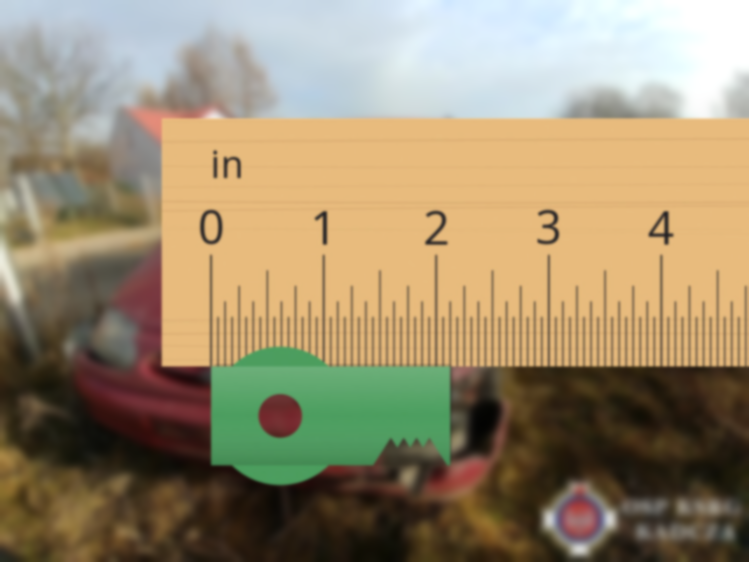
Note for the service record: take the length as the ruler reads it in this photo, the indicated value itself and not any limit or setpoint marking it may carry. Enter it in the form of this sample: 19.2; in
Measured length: 2.125; in
